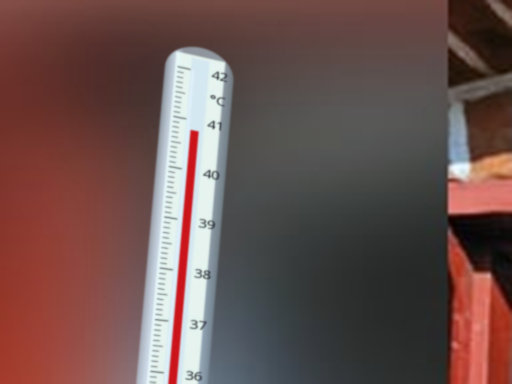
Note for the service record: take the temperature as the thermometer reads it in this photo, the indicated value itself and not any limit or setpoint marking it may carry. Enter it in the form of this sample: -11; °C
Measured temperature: 40.8; °C
